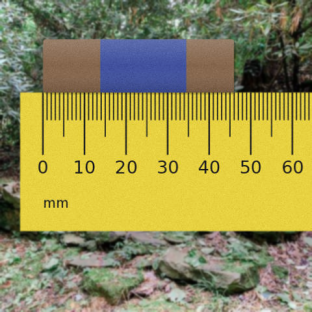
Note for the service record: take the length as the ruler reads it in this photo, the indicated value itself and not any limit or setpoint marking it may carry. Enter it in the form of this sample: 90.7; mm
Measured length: 46; mm
